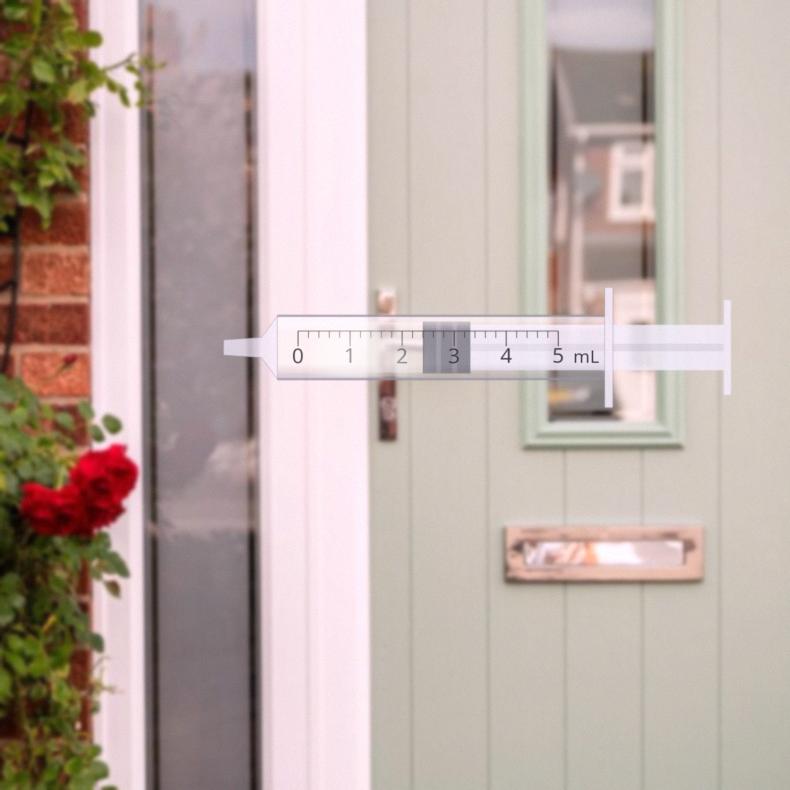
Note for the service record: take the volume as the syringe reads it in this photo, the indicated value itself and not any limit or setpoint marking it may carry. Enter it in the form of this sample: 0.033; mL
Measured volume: 2.4; mL
